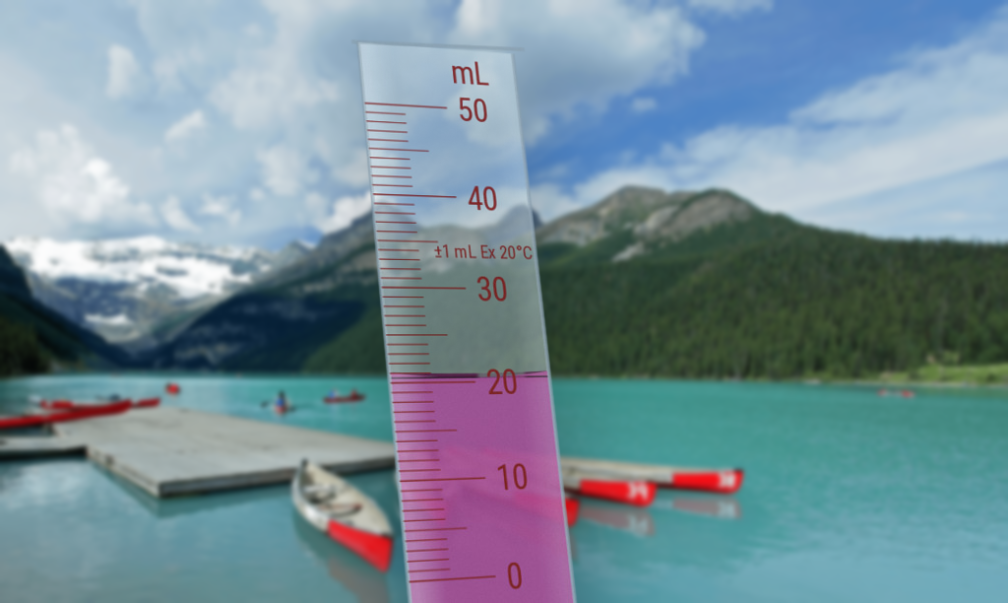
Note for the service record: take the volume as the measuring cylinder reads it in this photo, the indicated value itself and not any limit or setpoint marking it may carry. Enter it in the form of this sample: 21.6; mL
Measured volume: 20.5; mL
